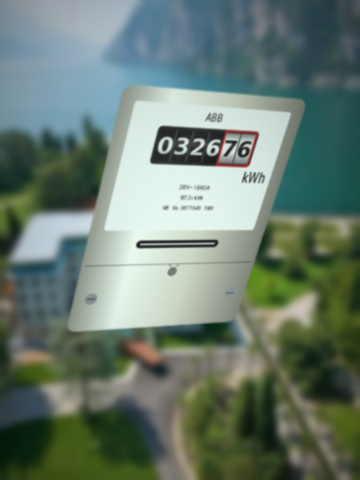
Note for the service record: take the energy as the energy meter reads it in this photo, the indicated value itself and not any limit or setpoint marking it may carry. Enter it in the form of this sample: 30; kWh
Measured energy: 326.76; kWh
